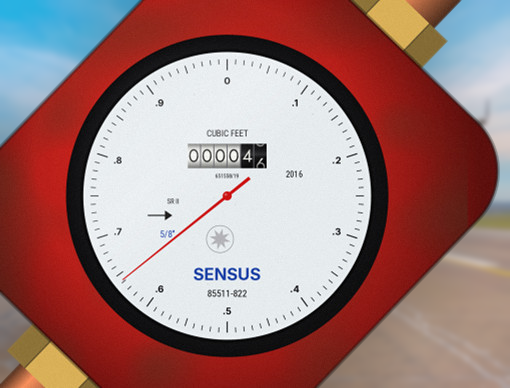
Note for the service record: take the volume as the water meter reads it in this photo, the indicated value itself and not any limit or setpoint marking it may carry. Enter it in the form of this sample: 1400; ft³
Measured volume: 45.64; ft³
